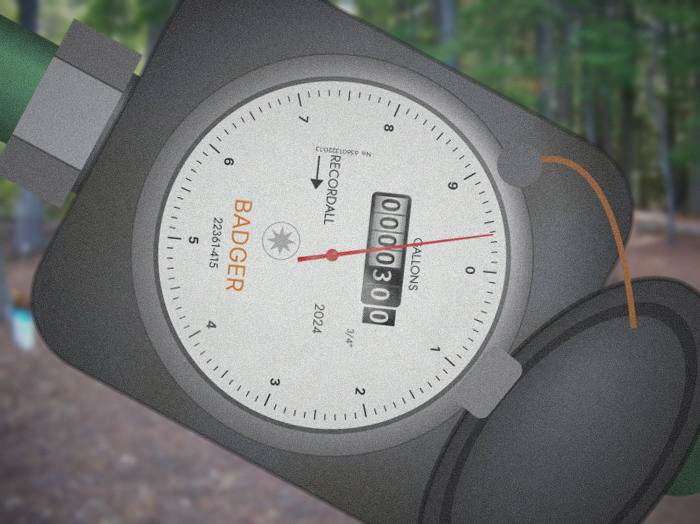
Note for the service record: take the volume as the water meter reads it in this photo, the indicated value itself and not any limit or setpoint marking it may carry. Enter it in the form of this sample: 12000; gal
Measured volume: 299.6; gal
